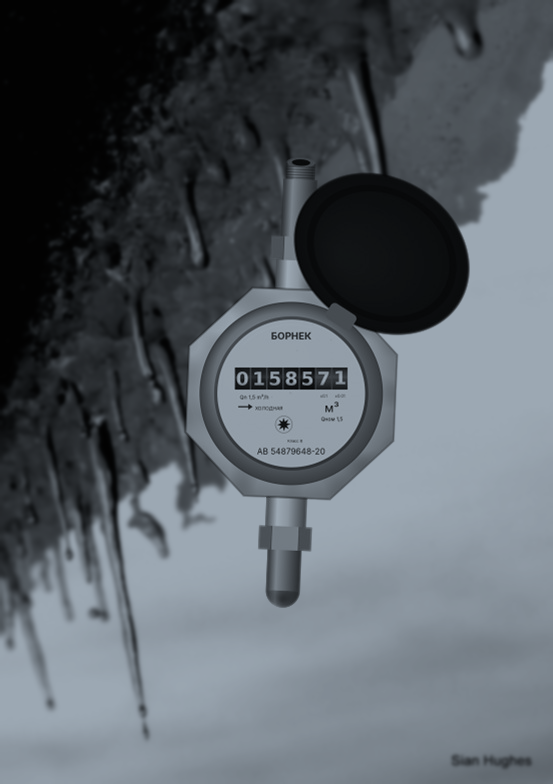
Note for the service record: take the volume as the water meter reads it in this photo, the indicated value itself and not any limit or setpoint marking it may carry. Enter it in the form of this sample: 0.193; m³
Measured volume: 1585.71; m³
